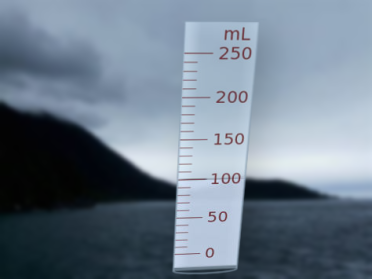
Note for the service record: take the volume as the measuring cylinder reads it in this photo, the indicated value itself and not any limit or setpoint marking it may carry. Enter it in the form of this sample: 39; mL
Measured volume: 100; mL
